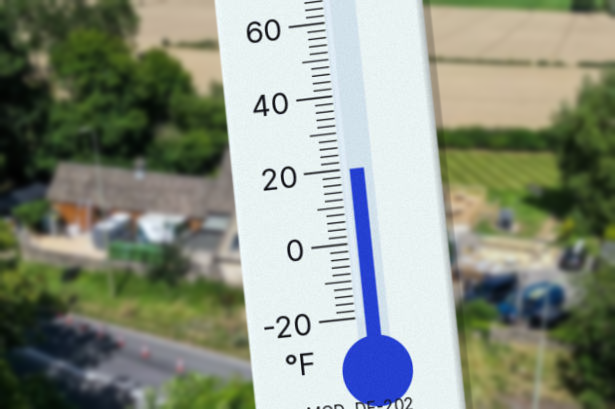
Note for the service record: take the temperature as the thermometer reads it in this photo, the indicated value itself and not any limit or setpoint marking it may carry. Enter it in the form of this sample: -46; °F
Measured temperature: 20; °F
